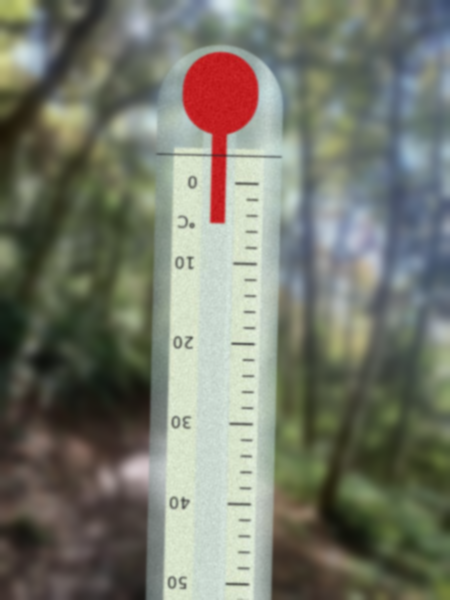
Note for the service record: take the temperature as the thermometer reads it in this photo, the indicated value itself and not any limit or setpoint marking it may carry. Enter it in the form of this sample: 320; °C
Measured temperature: 5; °C
